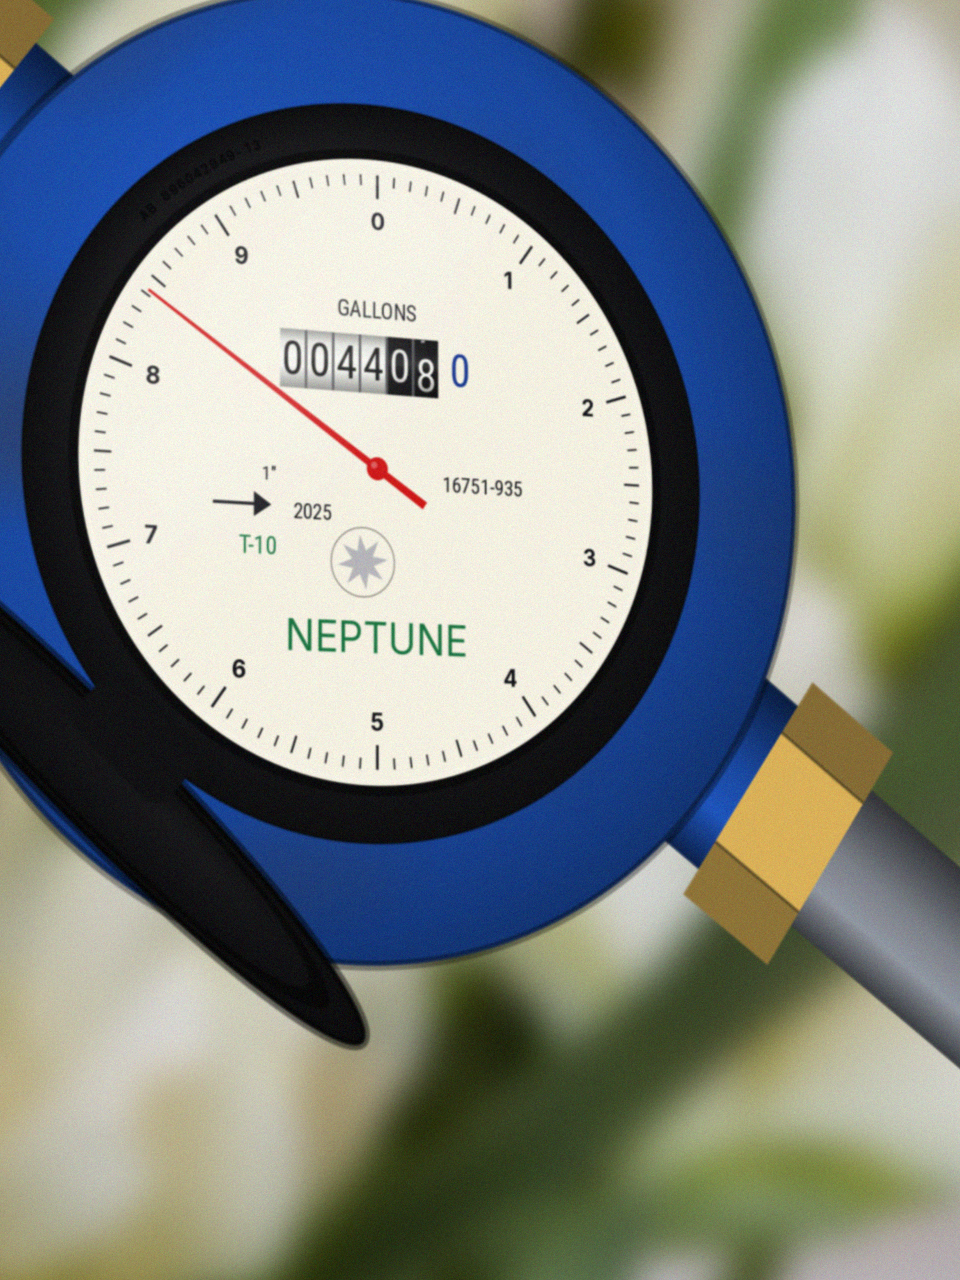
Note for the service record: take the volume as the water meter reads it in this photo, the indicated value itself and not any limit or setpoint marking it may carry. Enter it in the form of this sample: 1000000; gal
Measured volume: 44078.4; gal
